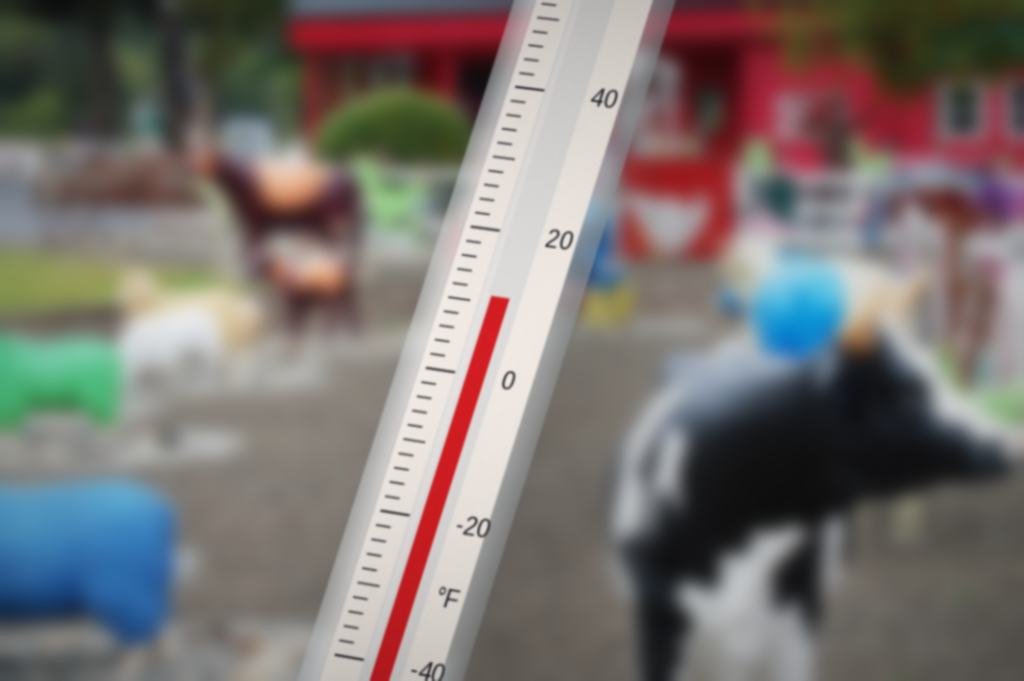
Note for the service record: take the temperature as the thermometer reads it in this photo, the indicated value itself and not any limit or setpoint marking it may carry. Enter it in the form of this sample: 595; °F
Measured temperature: 11; °F
